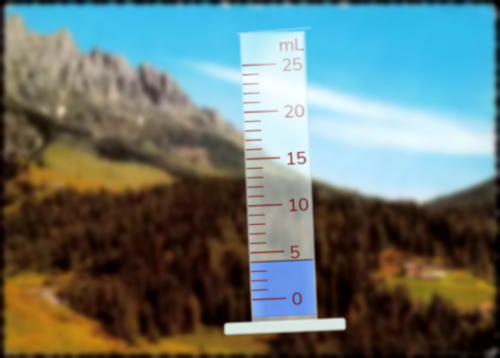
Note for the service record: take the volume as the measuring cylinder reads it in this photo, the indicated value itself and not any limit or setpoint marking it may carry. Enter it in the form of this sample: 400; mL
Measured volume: 4; mL
